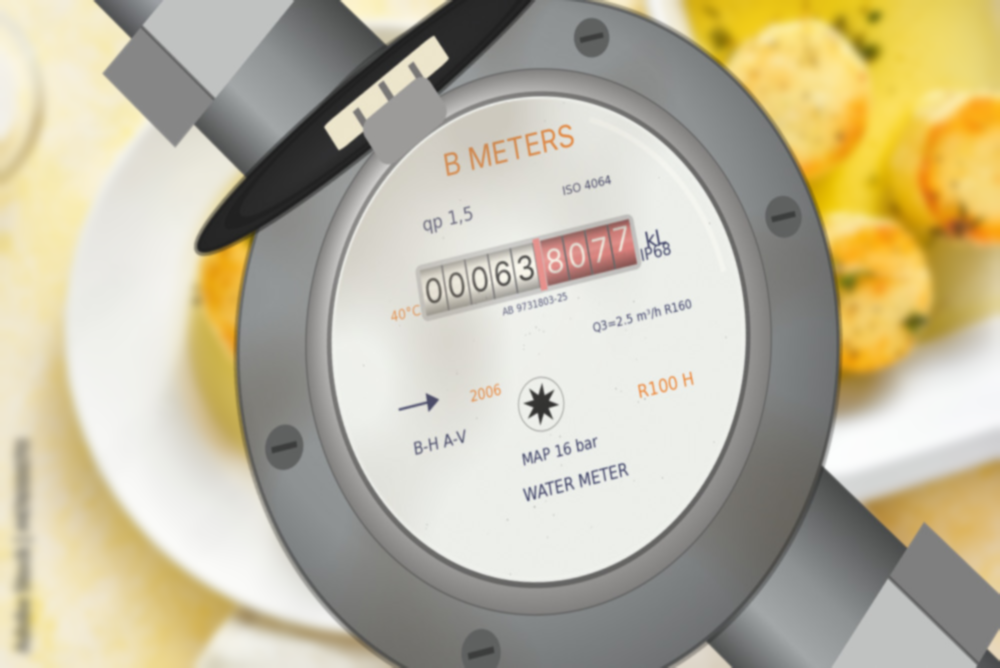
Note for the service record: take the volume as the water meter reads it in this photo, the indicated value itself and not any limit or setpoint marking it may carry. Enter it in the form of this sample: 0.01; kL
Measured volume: 63.8077; kL
